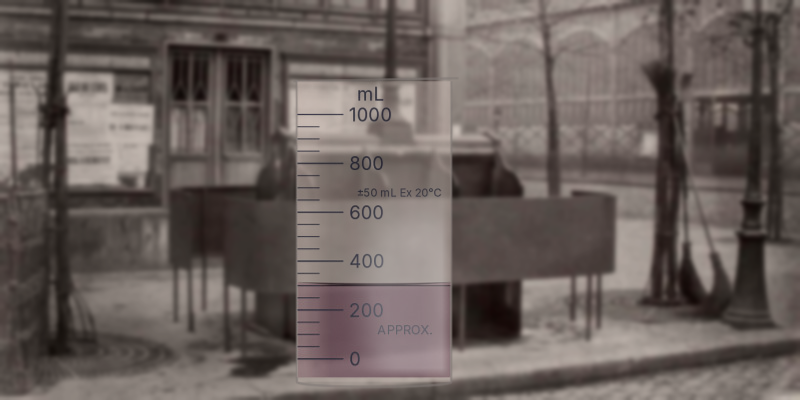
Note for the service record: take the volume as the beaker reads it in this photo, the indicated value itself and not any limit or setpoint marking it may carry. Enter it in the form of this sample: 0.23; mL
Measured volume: 300; mL
